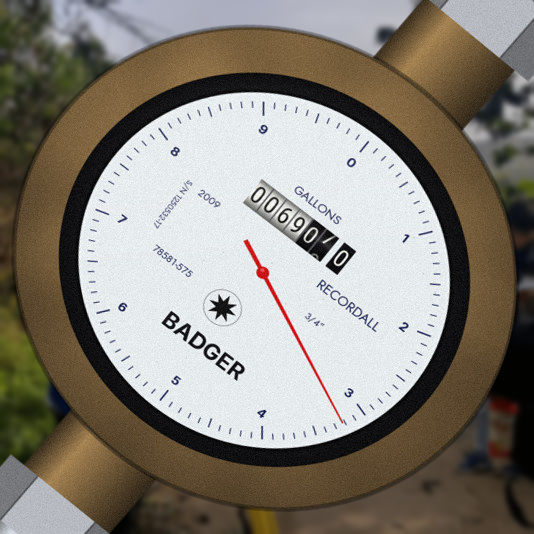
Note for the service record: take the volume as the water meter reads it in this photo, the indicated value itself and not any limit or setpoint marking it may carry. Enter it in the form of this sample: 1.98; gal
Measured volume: 69073.2; gal
